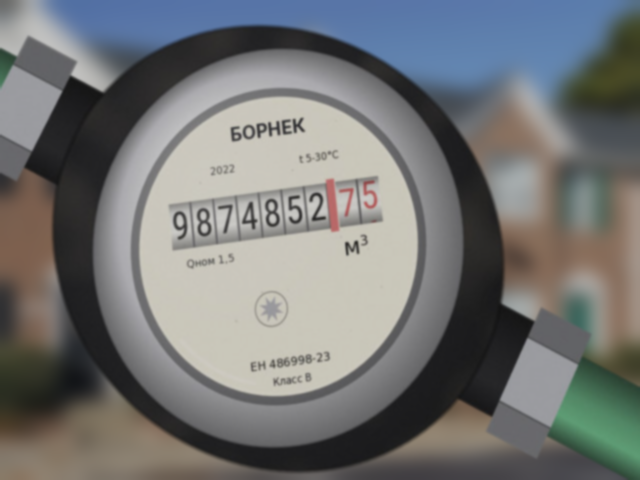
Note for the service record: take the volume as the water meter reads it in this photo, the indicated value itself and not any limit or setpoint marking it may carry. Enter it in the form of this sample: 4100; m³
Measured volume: 9874852.75; m³
